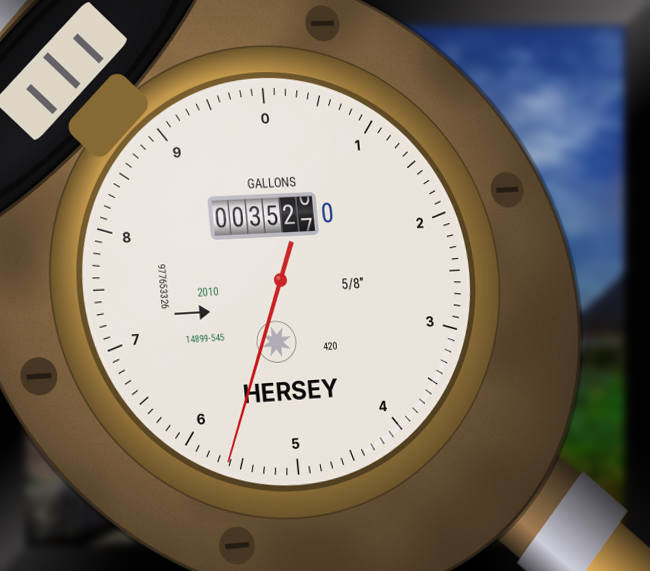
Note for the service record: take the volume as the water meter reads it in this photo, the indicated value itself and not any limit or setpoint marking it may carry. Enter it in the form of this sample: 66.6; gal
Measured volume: 35265.6; gal
